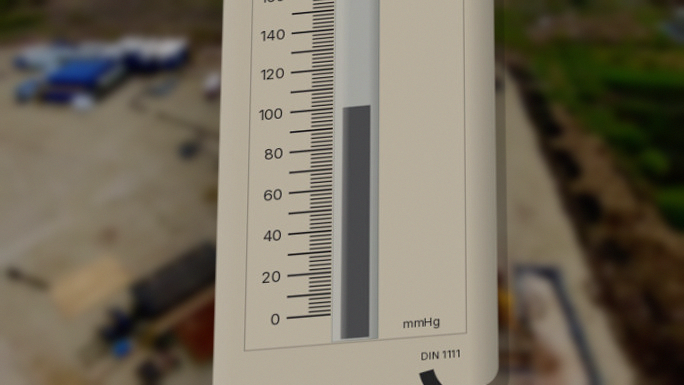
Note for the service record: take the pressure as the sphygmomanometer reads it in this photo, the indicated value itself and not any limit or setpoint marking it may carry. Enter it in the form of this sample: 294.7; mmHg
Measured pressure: 100; mmHg
